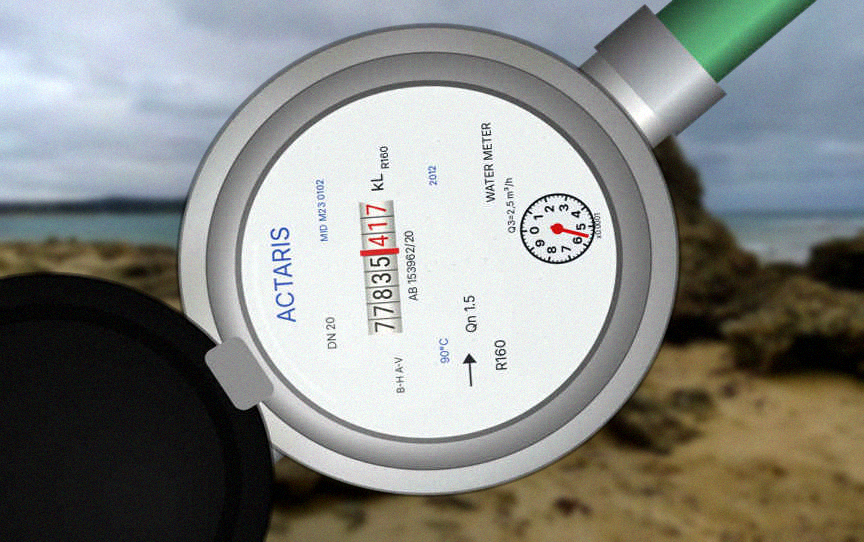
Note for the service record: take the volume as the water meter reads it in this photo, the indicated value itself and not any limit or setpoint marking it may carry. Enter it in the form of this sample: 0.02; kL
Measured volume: 77835.4175; kL
